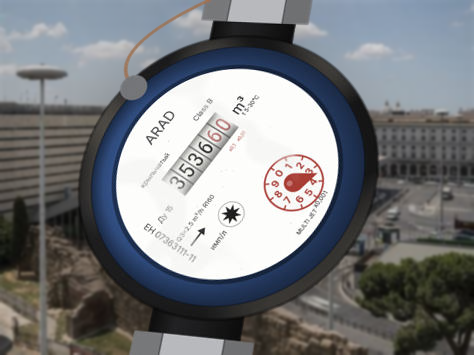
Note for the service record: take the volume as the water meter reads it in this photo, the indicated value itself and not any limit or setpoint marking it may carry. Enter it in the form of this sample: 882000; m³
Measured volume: 3536.603; m³
